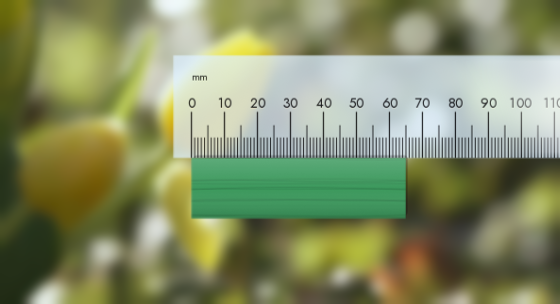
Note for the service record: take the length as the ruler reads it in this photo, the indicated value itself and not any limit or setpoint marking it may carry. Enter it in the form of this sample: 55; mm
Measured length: 65; mm
